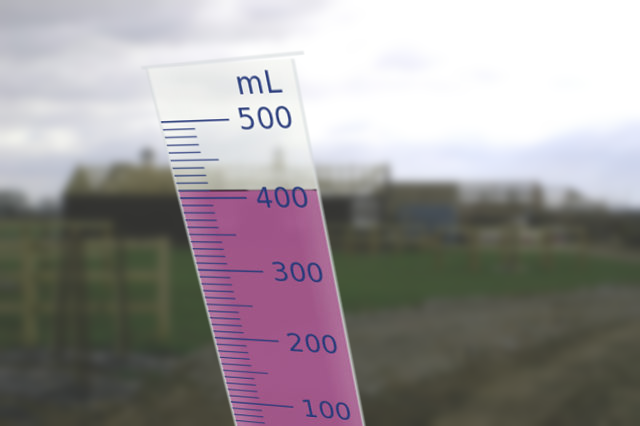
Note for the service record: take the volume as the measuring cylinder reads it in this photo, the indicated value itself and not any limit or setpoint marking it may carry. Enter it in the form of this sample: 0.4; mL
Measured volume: 410; mL
